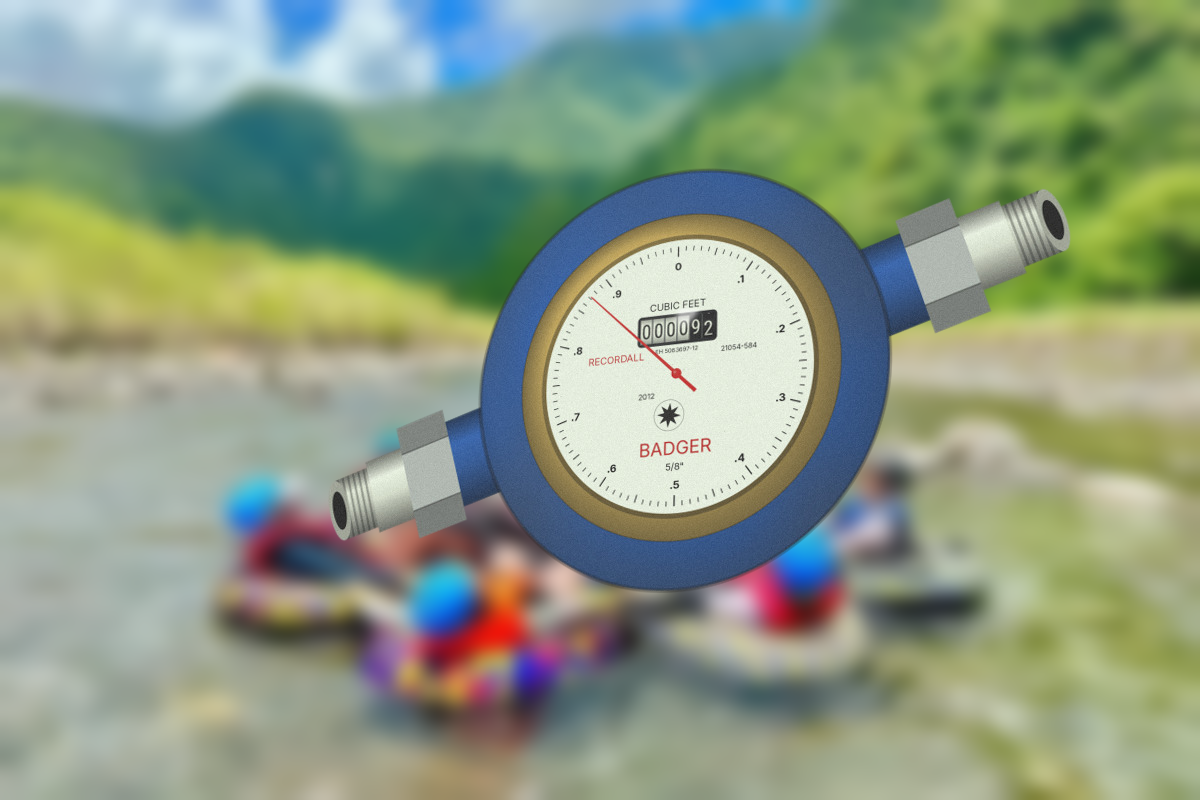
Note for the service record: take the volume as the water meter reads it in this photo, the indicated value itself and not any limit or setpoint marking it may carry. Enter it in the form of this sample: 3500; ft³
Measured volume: 91.87; ft³
